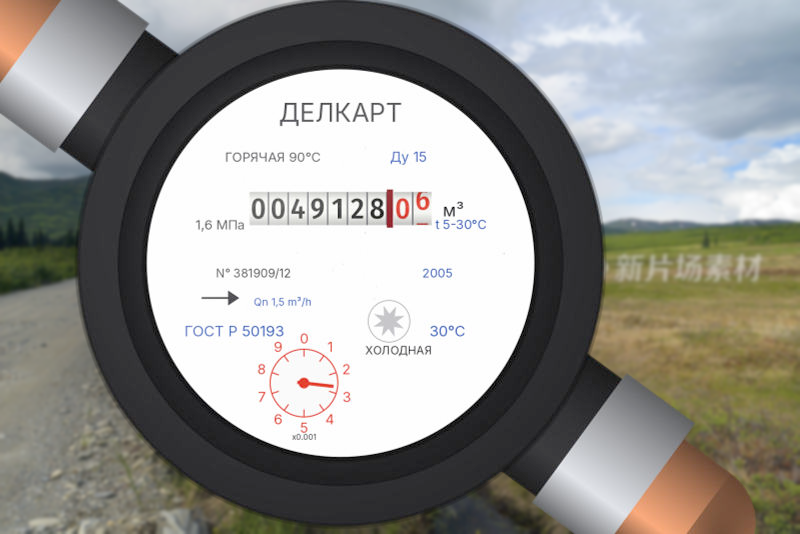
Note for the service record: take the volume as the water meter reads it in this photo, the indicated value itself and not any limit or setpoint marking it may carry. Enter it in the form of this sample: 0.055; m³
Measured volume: 49128.062; m³
